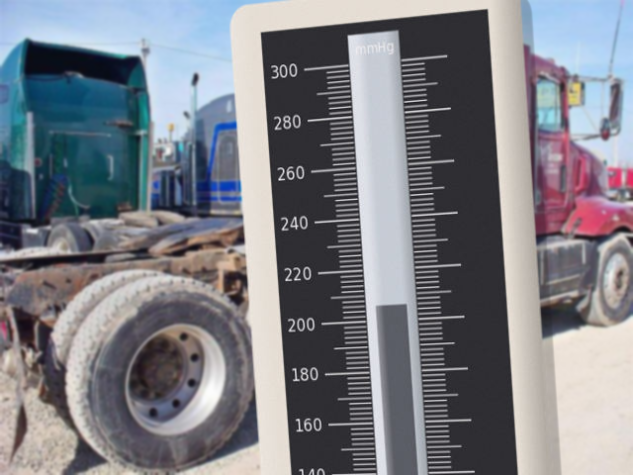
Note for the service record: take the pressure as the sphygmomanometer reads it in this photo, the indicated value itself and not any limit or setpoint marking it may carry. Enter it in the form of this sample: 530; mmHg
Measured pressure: 206; mmHg
